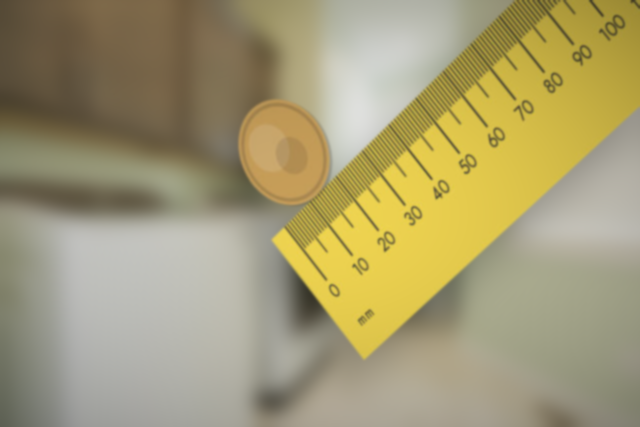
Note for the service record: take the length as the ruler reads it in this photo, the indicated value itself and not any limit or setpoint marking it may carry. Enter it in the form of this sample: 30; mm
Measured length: 25; mm
